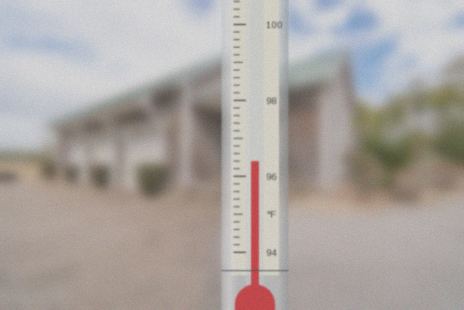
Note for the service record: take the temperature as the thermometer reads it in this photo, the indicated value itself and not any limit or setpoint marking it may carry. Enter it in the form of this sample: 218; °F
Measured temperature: 96.4; °F
